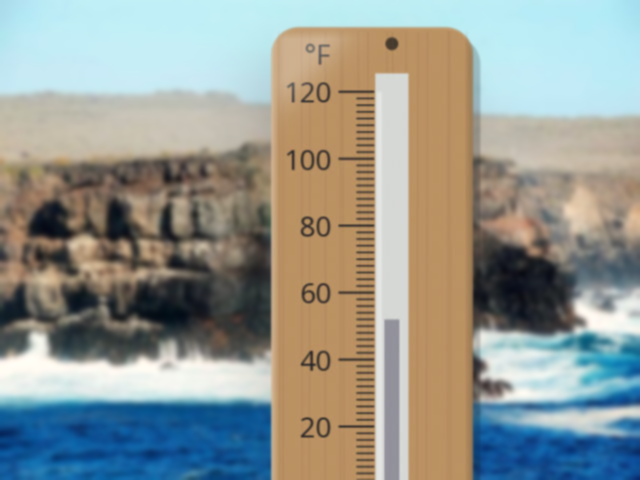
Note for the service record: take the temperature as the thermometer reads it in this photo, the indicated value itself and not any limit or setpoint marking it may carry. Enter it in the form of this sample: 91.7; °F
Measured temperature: 52; °F
